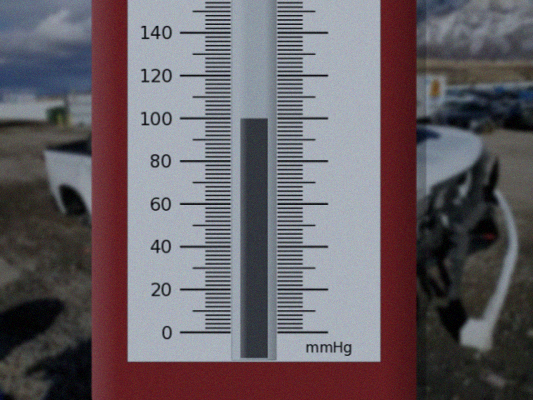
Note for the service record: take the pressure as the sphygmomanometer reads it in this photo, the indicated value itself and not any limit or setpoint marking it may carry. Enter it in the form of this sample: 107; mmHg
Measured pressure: 100; mmHg
